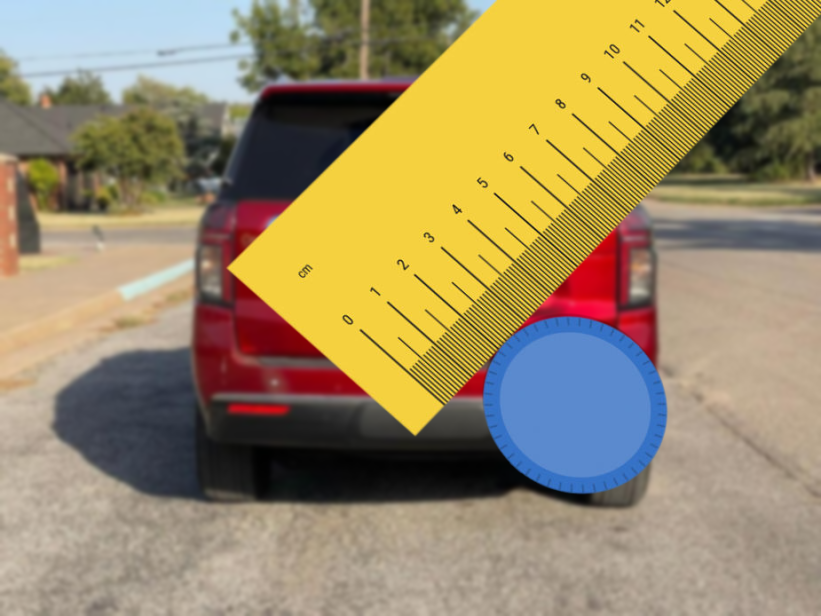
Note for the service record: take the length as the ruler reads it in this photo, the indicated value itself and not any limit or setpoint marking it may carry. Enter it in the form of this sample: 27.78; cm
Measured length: 4.5; cm
